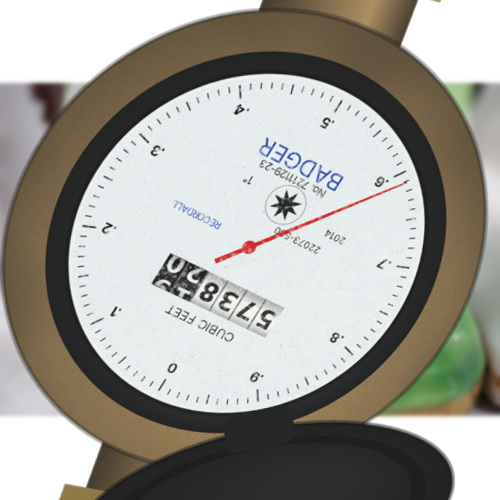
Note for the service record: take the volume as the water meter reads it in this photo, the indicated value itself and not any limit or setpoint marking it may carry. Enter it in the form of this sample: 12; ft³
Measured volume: 573819.61; ft³
